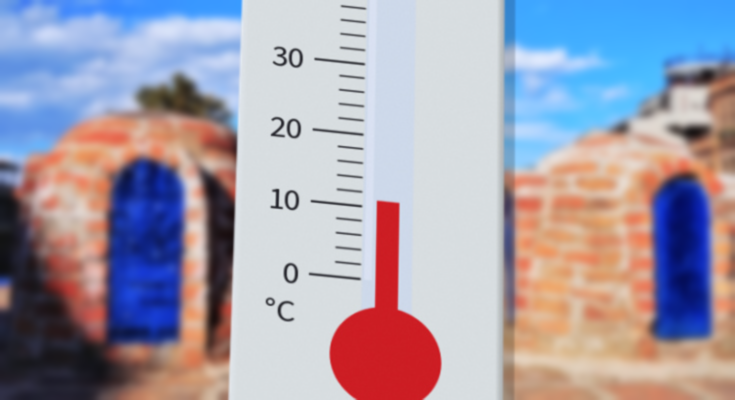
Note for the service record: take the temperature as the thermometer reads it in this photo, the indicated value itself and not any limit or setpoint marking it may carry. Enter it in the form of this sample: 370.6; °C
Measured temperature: 11; °C
